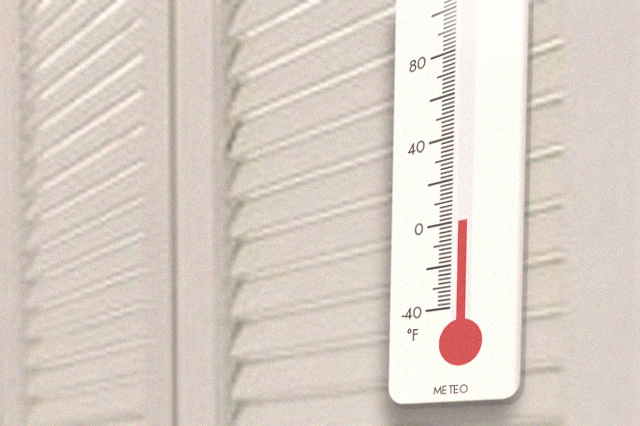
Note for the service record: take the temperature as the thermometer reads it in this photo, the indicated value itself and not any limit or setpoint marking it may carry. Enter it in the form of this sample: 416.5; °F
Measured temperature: 0; °F
